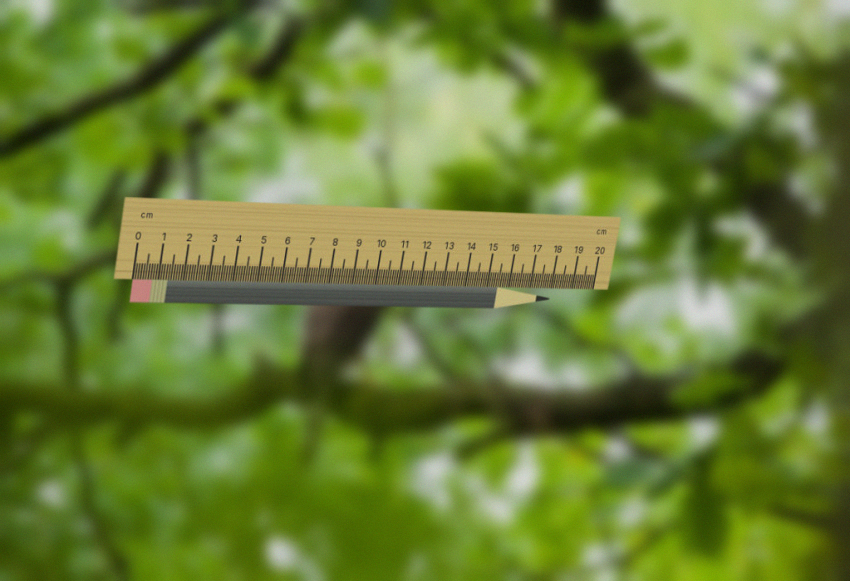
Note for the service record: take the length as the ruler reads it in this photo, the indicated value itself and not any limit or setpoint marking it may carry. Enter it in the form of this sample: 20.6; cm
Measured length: 18; cm
